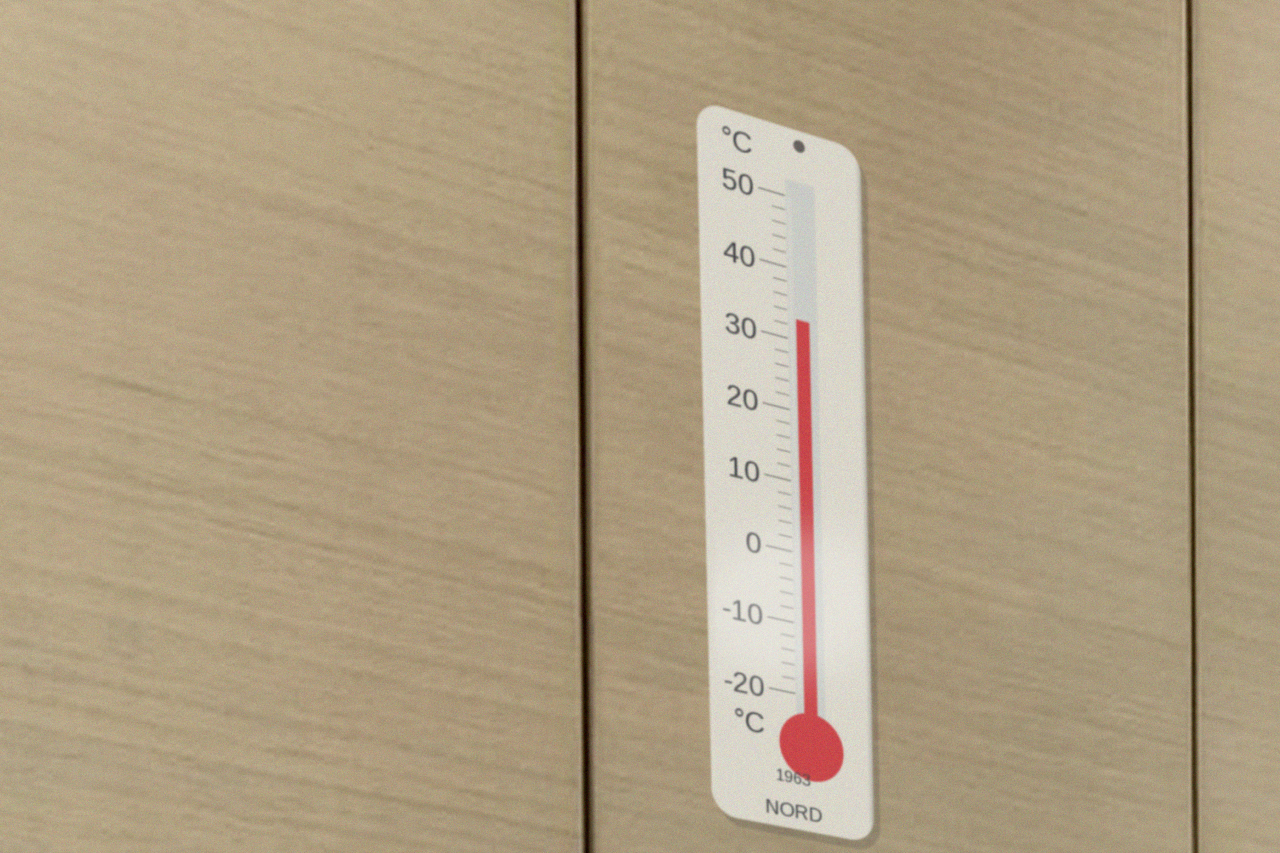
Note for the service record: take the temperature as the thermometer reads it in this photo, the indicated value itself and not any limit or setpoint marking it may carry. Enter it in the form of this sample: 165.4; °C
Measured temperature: 33; °C
